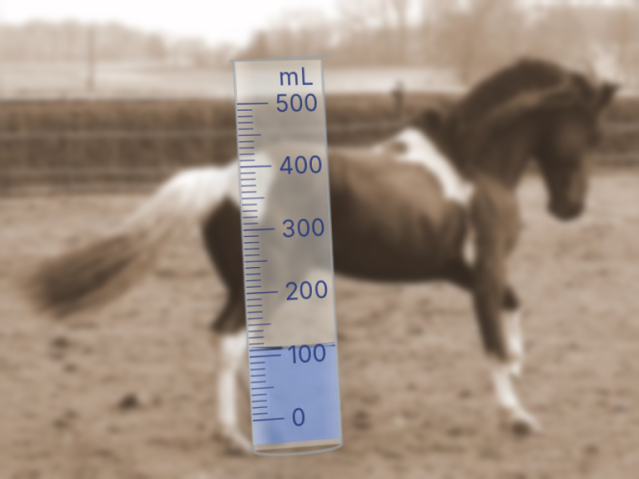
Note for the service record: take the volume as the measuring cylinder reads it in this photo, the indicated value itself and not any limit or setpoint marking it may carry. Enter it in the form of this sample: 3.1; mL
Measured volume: 110; mL
